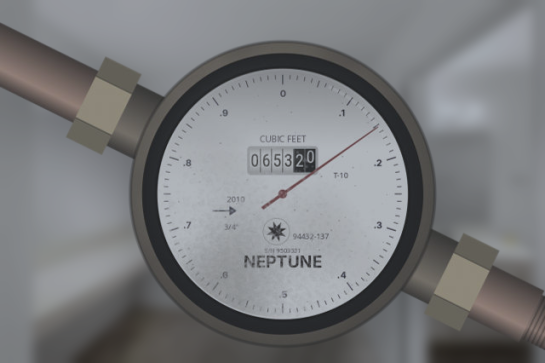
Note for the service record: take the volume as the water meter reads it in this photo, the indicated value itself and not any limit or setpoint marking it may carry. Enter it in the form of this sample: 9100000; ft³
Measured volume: 65320.15; ft³
